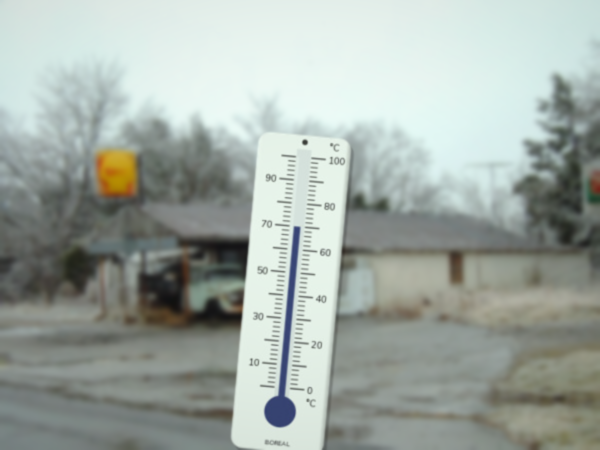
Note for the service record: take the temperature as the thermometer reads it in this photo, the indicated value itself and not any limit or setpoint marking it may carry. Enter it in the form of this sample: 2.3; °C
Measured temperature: 70; °C
